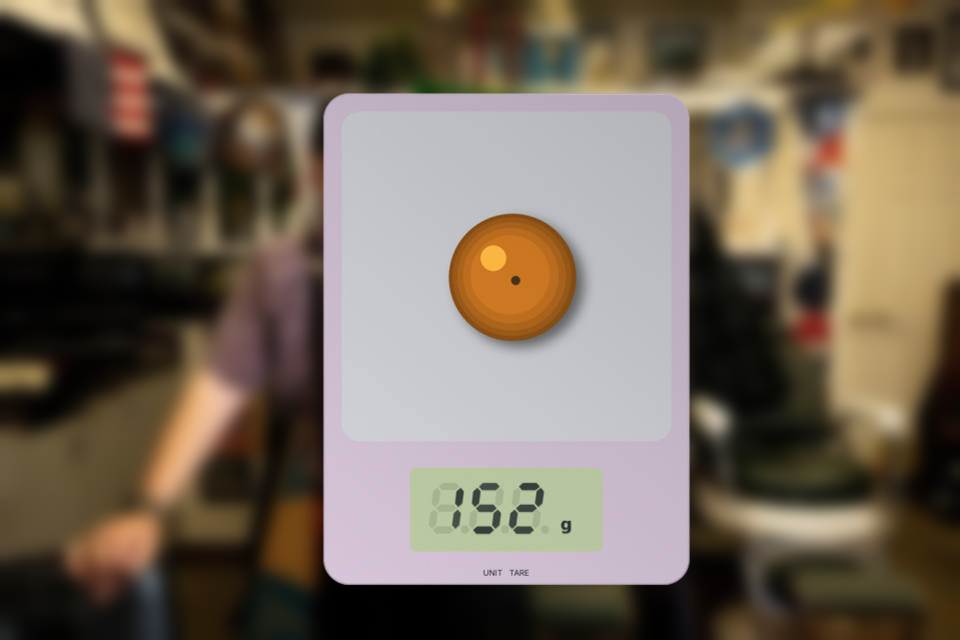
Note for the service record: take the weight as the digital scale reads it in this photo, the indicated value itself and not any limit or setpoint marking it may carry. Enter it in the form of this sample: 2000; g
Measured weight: 152; g
